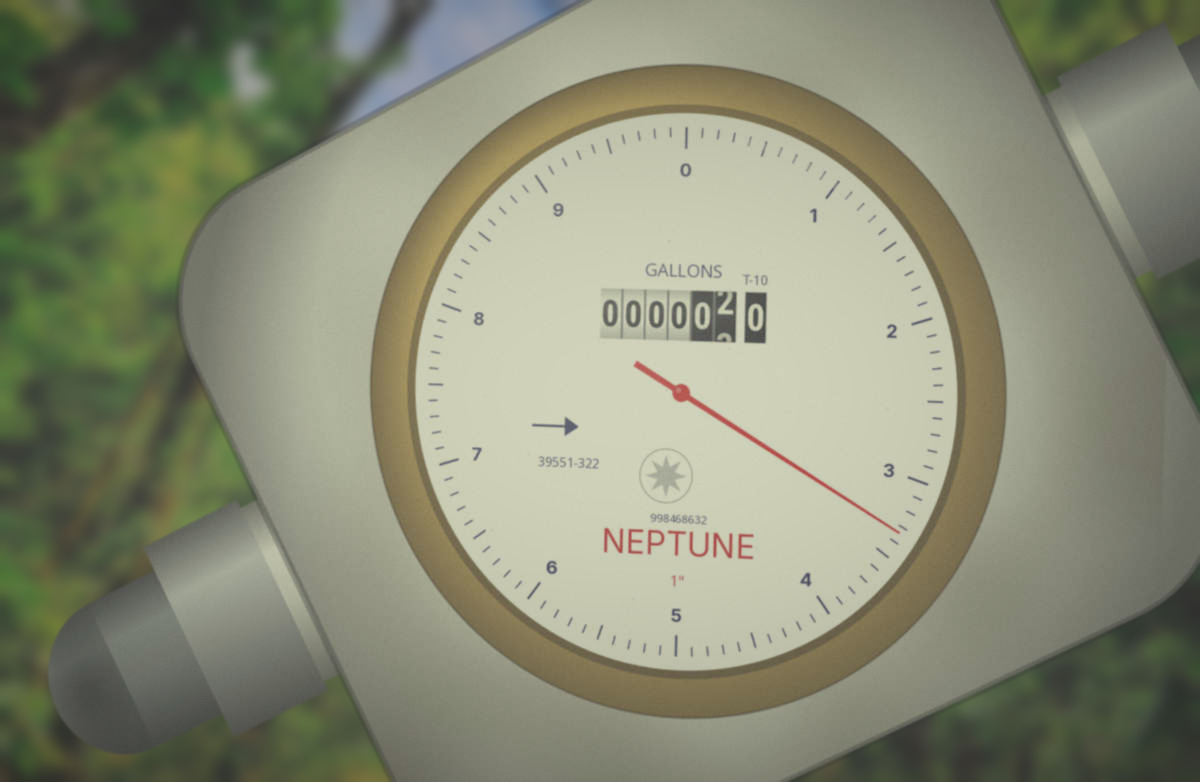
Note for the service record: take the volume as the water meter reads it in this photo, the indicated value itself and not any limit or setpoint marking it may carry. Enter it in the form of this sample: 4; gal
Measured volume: 23.3; gal
